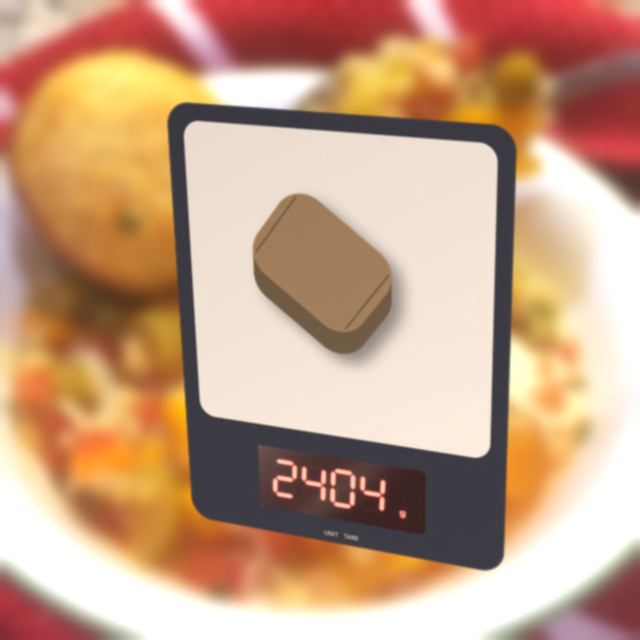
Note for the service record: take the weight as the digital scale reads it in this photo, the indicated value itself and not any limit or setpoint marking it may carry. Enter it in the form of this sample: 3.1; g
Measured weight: 2404; g
